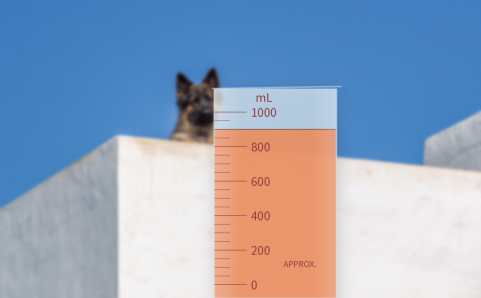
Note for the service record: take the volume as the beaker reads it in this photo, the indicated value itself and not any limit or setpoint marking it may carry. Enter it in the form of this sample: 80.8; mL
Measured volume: 900; mL
